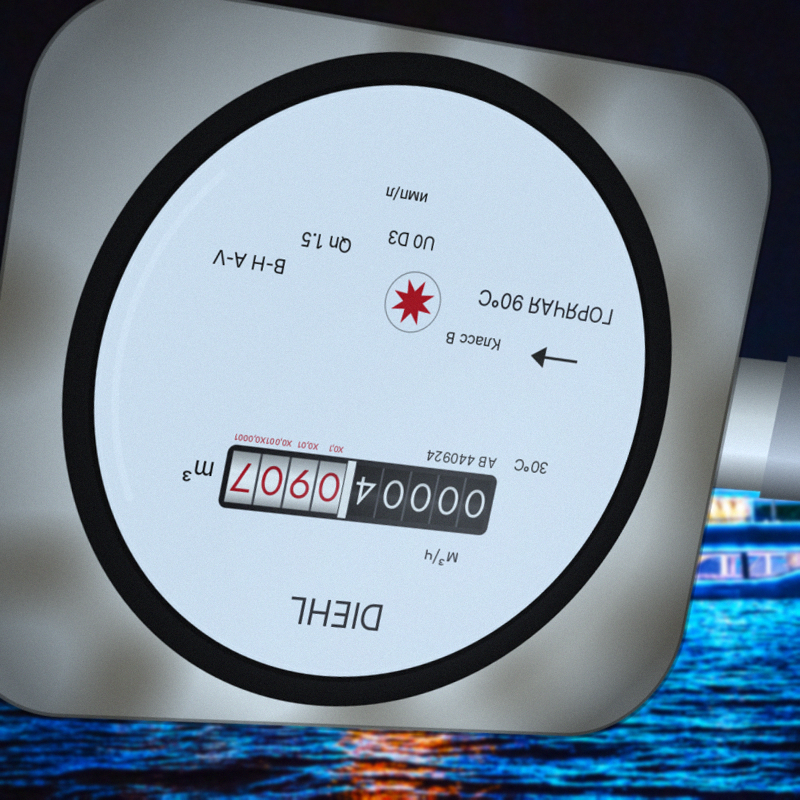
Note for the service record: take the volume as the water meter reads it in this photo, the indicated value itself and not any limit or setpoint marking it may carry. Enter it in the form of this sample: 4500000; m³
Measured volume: 4.0907; m³
